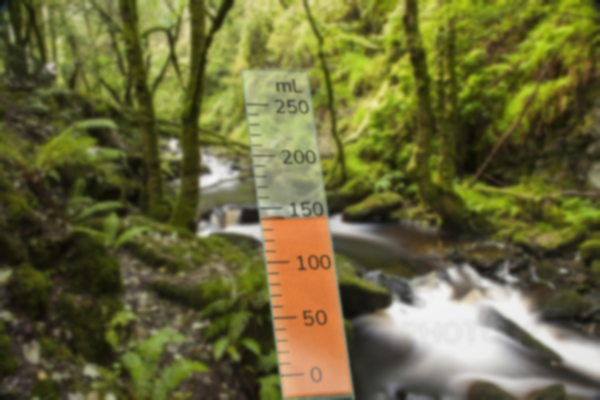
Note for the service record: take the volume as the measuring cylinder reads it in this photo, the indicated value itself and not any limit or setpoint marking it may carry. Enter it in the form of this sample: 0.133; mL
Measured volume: 140; mL
